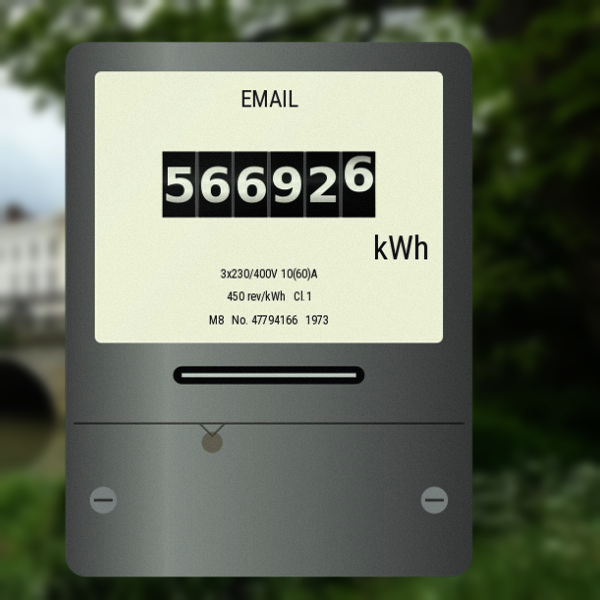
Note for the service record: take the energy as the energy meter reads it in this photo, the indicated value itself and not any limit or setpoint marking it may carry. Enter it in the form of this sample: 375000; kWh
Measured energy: 566926; kWh
